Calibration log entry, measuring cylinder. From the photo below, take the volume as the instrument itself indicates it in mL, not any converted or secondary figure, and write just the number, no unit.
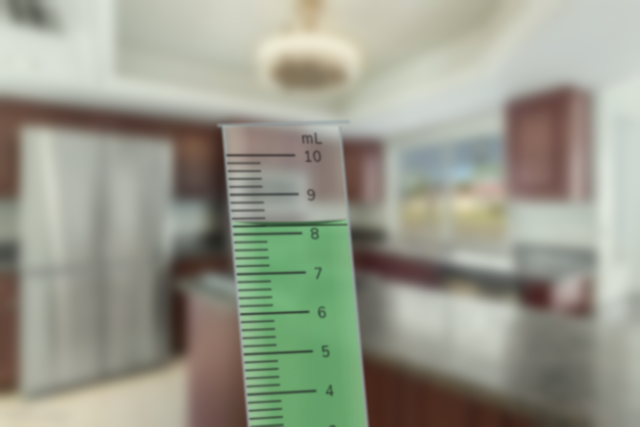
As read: 8.2
